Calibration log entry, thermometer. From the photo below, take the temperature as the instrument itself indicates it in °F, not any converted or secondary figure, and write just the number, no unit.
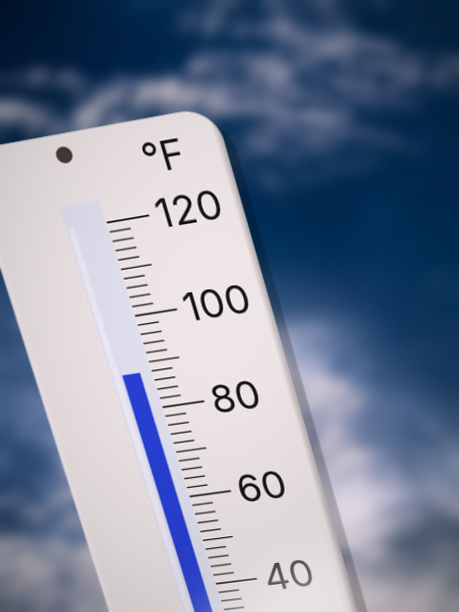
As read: 88
